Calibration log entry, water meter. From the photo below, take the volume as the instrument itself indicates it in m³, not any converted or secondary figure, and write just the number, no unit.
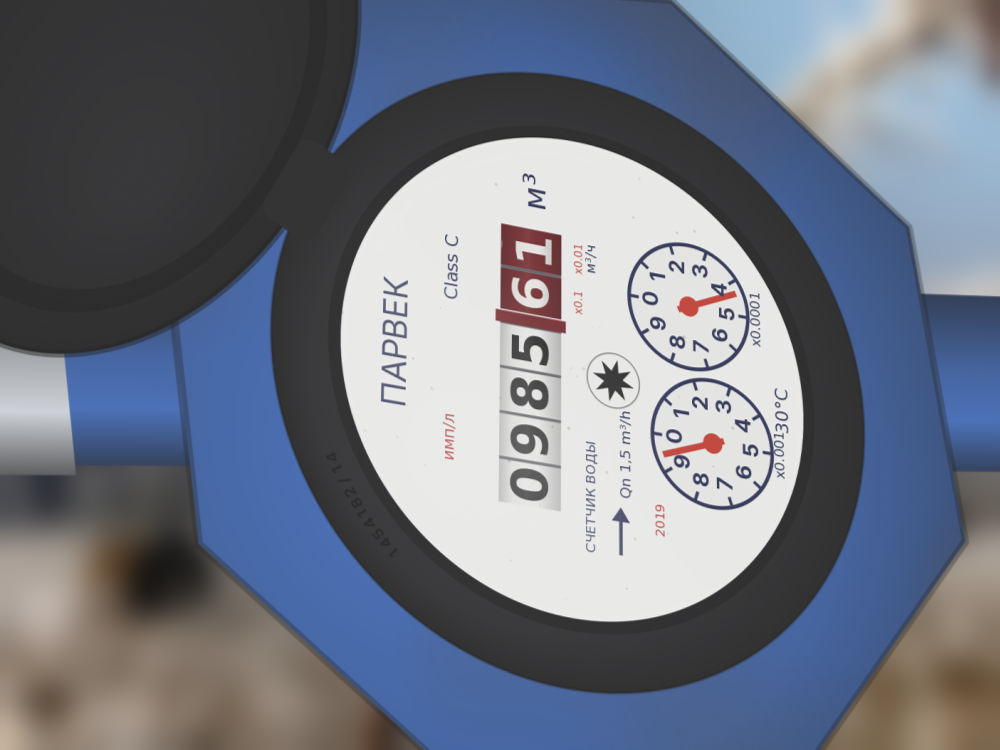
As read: 985.6094
